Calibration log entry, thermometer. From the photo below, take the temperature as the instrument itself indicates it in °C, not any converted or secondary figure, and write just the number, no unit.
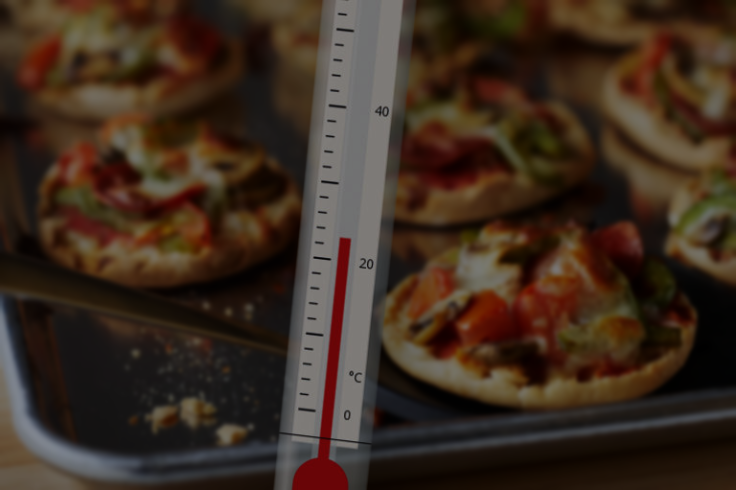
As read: 23
